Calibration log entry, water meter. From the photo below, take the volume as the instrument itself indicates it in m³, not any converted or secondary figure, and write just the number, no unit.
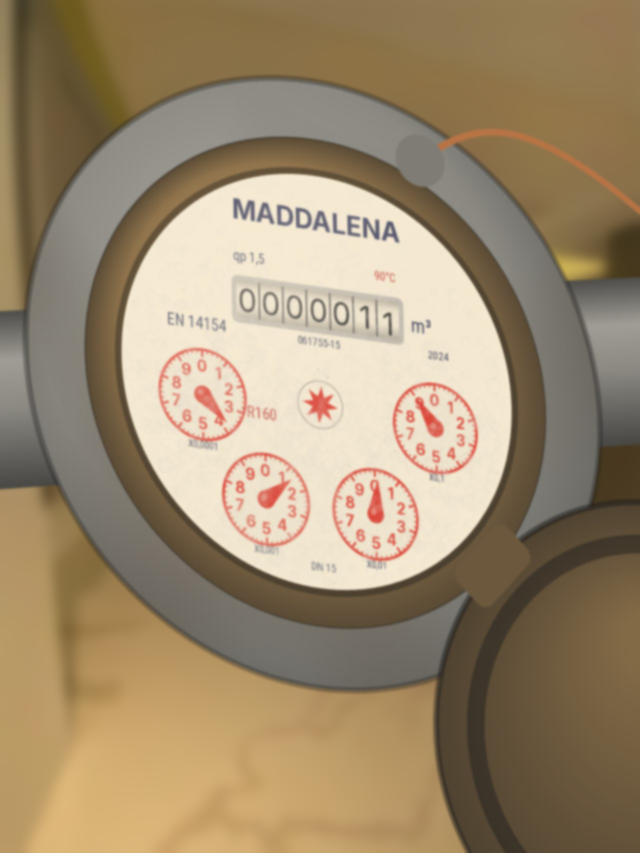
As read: 10.9013
